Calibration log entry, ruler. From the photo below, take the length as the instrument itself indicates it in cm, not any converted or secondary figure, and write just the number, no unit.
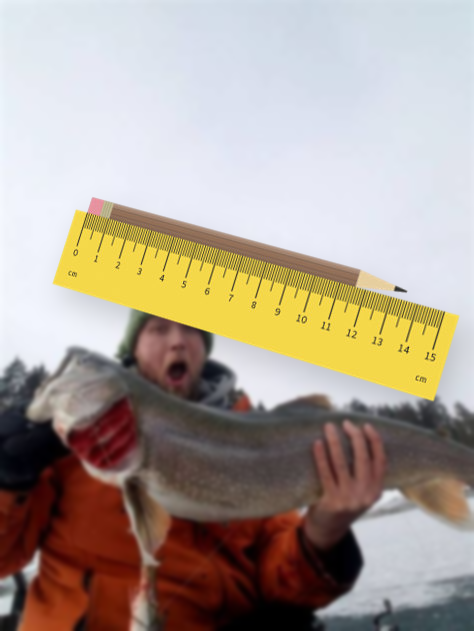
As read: 13.5
